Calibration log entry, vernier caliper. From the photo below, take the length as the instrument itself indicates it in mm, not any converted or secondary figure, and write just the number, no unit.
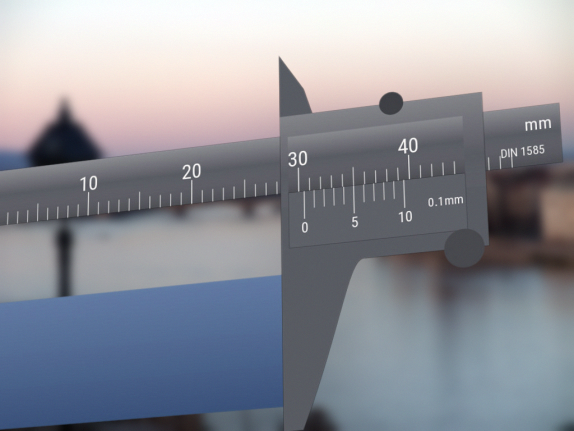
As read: 30.5
